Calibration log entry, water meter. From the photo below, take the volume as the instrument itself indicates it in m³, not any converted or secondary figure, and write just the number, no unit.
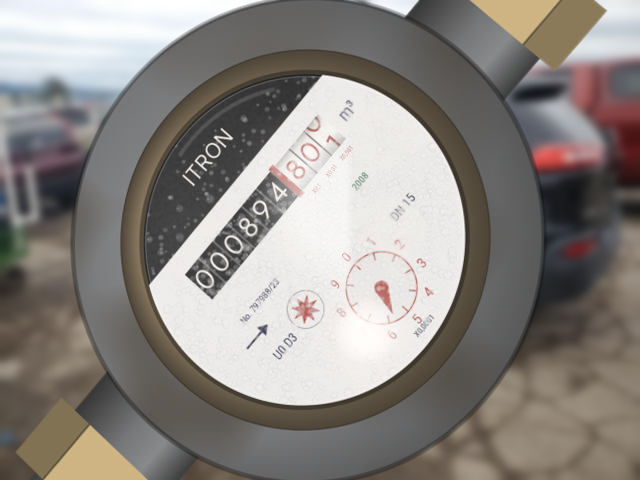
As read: 894.8005
